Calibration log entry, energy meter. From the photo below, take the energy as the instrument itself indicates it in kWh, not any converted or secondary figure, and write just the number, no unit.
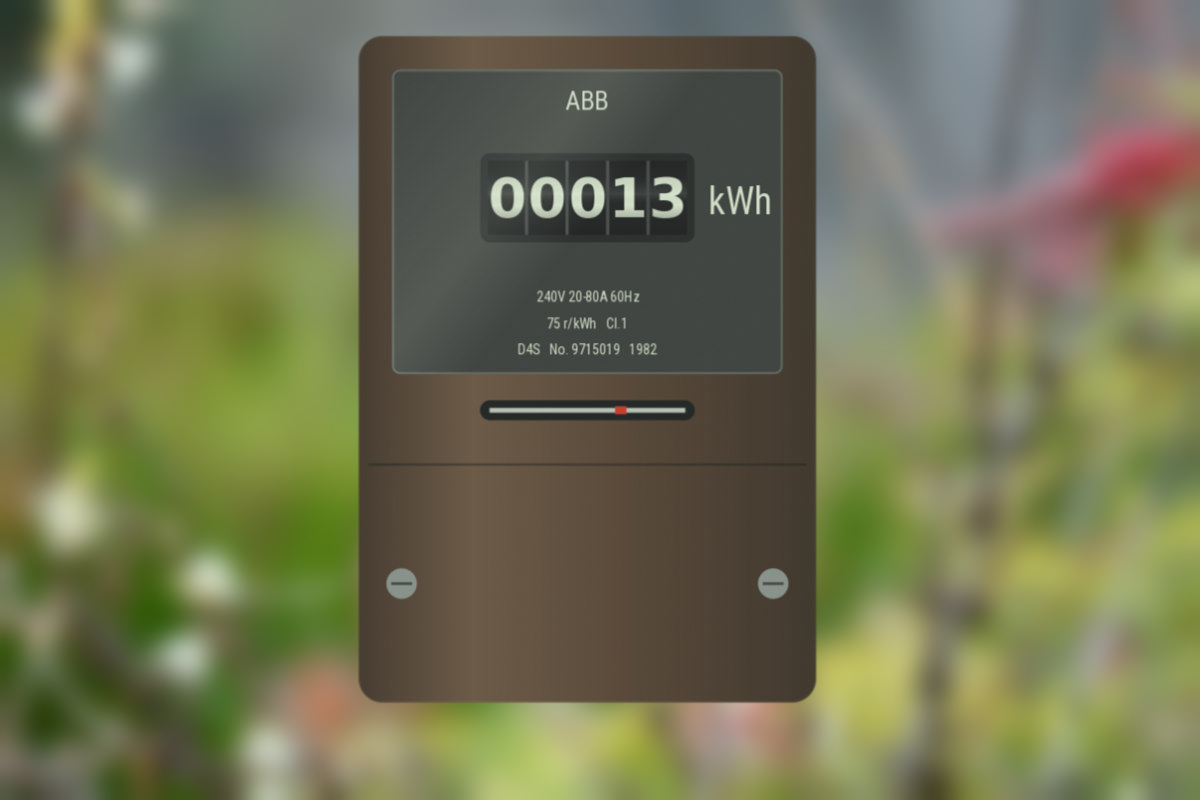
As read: 13
